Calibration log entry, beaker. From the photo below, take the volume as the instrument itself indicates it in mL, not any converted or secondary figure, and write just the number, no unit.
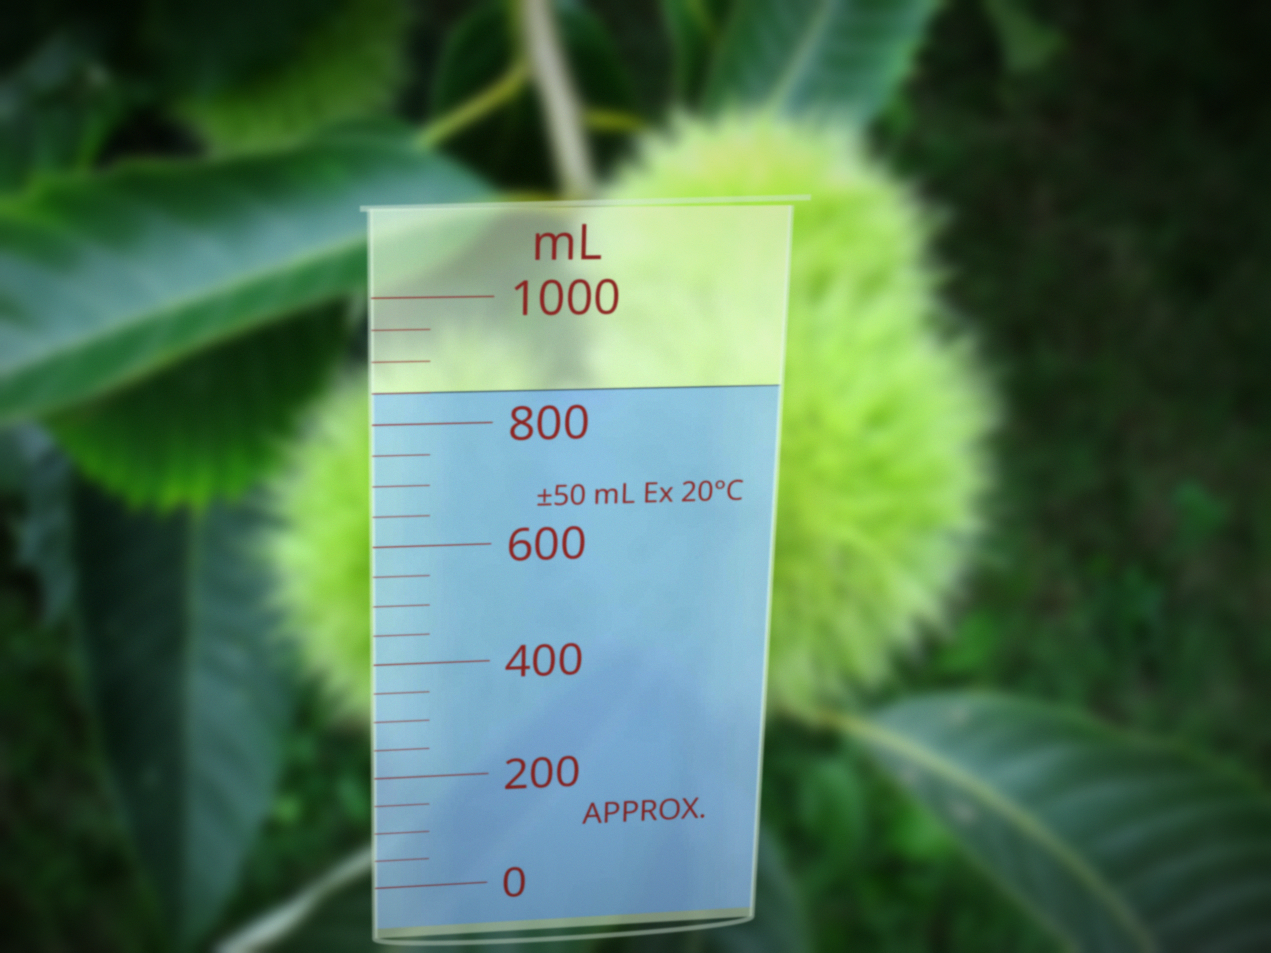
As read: 850
